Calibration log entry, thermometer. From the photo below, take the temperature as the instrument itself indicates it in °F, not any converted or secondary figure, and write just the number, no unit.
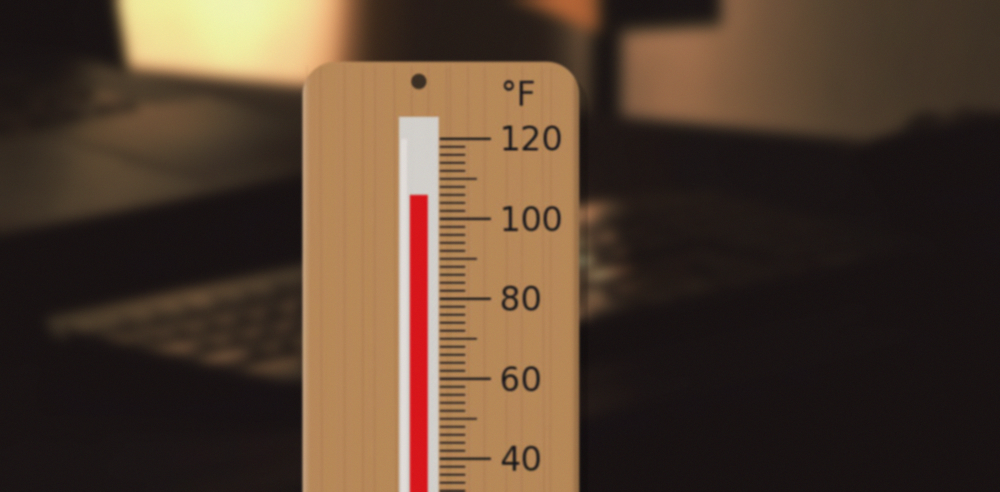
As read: 106
